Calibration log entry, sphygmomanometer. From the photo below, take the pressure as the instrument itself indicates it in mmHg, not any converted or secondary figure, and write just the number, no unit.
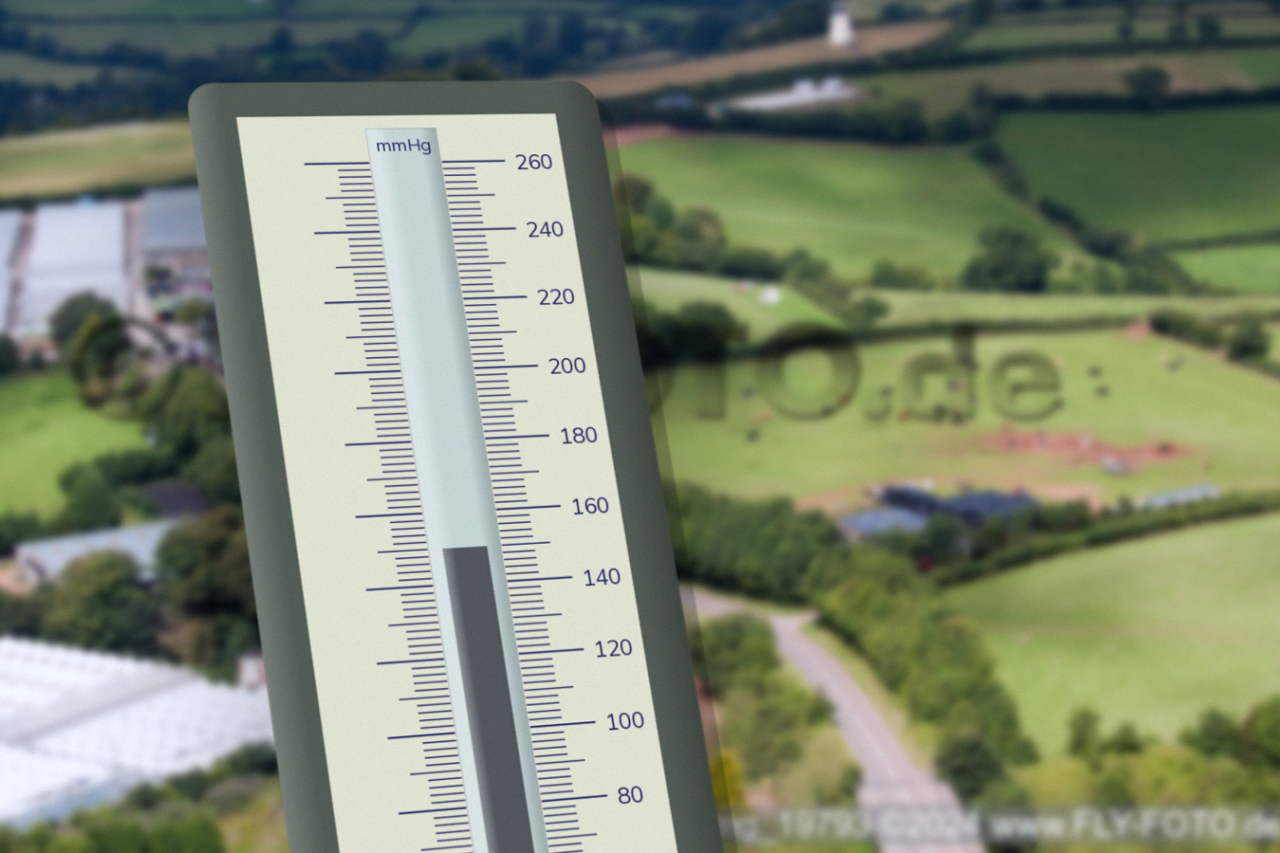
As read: 150
